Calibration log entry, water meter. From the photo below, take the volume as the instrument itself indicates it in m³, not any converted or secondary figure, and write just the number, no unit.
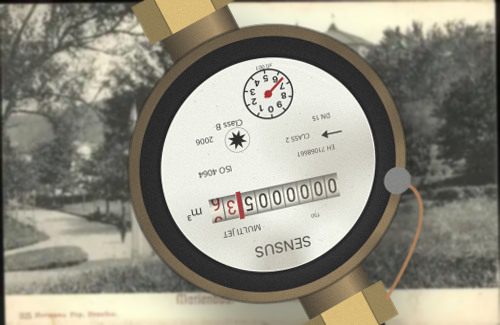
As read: 5.356
